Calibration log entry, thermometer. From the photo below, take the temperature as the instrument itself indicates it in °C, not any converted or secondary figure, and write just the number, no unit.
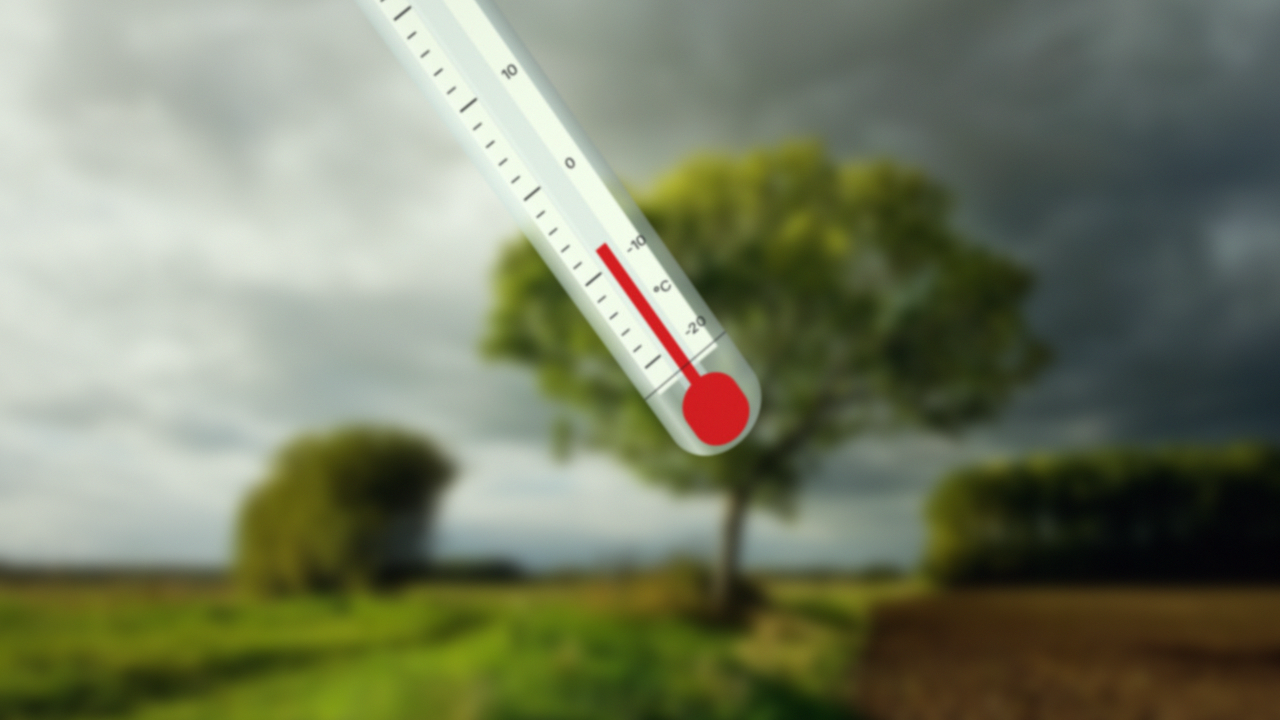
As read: -8
